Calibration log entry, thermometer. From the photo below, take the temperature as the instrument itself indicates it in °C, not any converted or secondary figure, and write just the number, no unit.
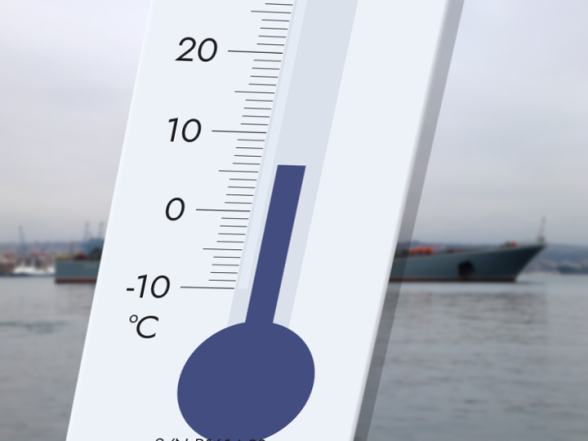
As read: 6
